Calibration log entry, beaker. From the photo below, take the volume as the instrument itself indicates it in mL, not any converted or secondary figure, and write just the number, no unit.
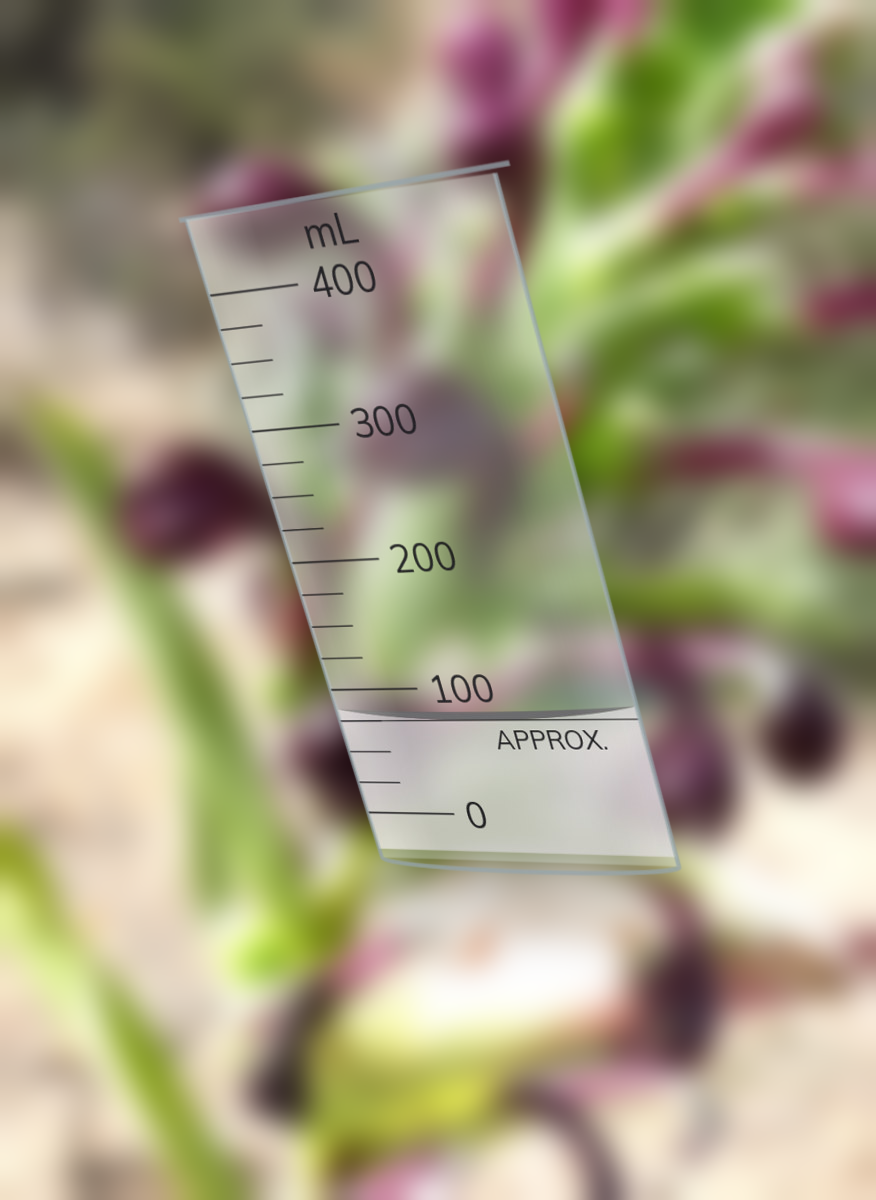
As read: 75
